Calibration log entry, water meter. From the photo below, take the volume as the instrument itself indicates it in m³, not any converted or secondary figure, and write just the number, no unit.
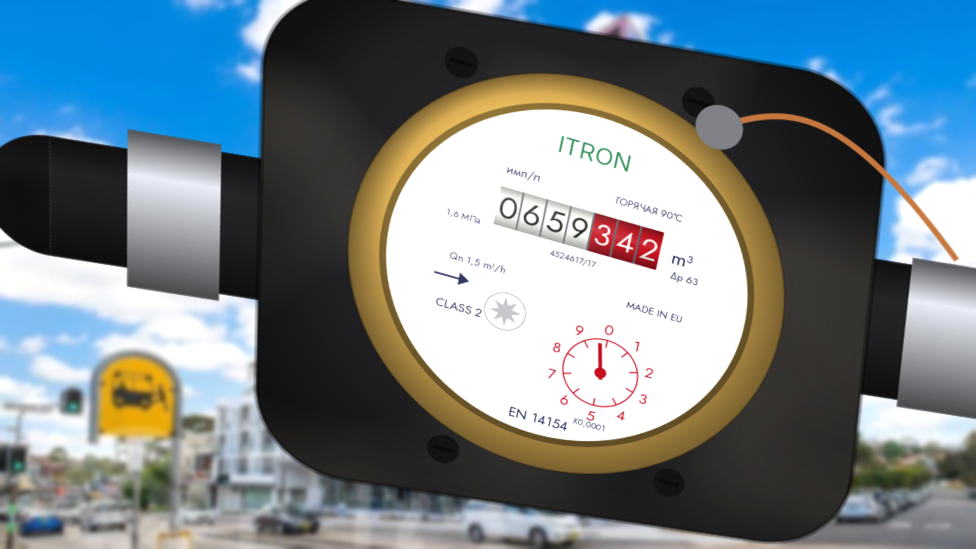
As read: 659.3419
